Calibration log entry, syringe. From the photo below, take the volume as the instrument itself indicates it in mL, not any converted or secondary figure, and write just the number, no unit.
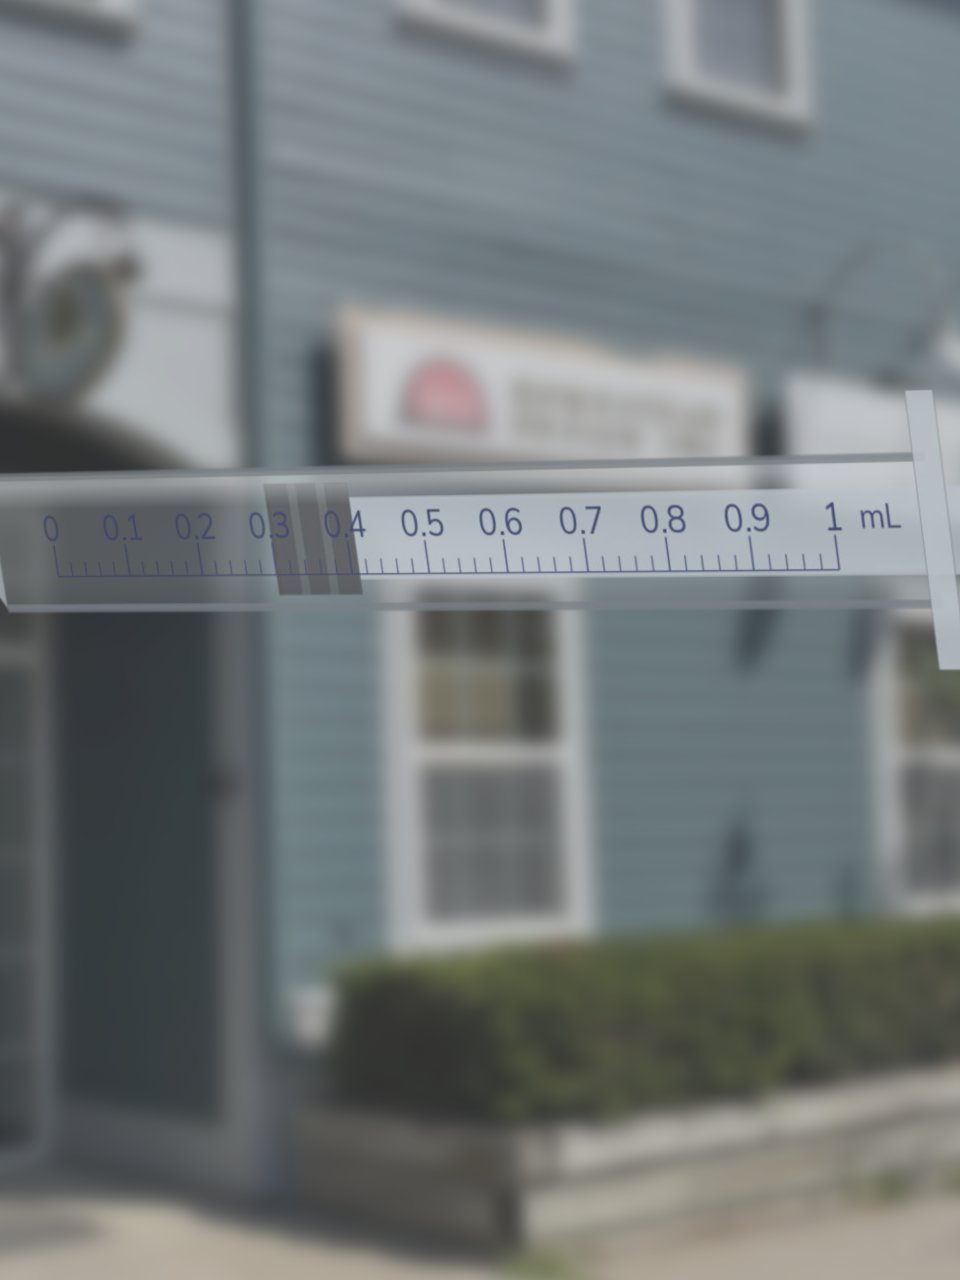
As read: 0.3
